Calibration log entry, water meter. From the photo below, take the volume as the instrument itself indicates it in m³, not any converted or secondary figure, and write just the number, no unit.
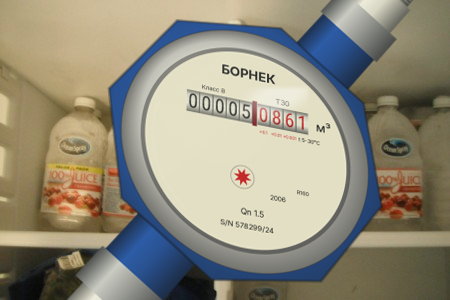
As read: 5.0861
